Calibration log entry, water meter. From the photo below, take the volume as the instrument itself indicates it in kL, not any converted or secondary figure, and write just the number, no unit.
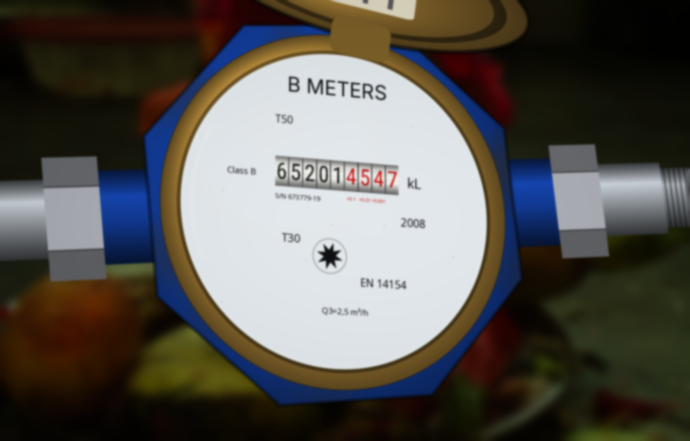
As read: 65201.4547
